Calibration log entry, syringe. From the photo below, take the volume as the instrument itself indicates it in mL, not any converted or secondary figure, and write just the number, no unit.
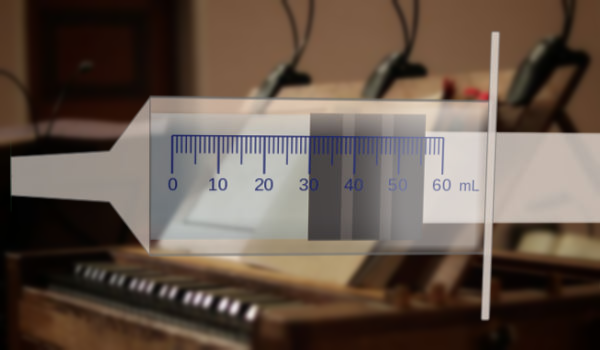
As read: 30
